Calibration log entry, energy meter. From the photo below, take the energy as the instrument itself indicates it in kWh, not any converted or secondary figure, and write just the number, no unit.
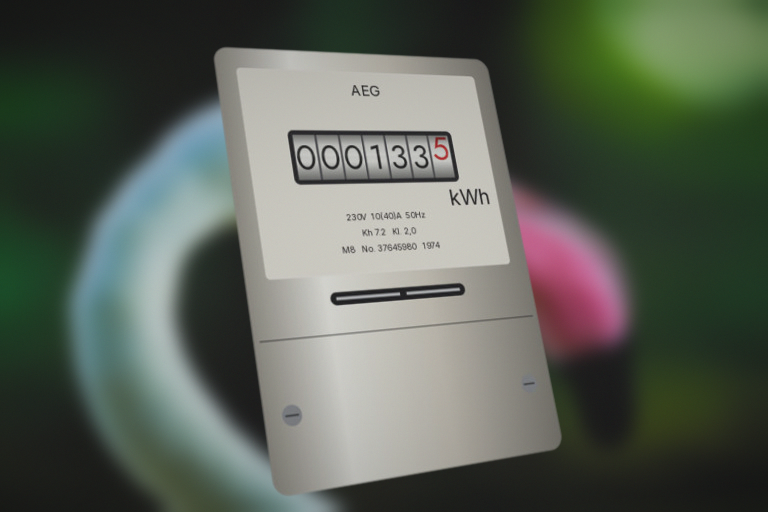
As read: 133.5
